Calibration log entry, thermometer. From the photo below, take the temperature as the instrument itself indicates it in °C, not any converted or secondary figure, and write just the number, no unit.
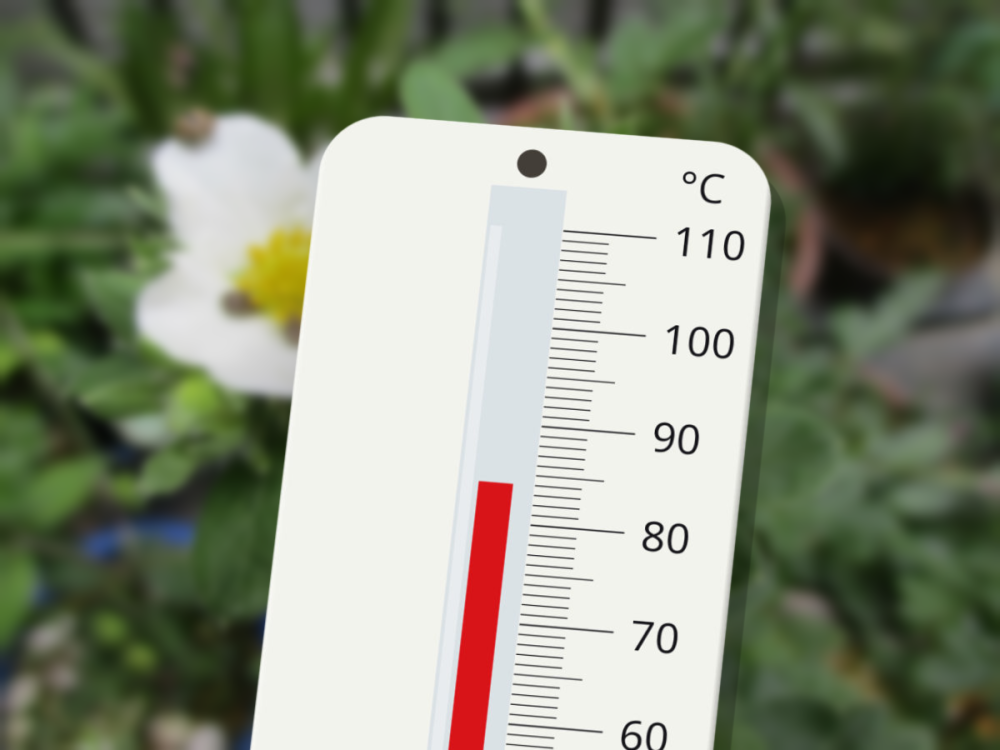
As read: 84
